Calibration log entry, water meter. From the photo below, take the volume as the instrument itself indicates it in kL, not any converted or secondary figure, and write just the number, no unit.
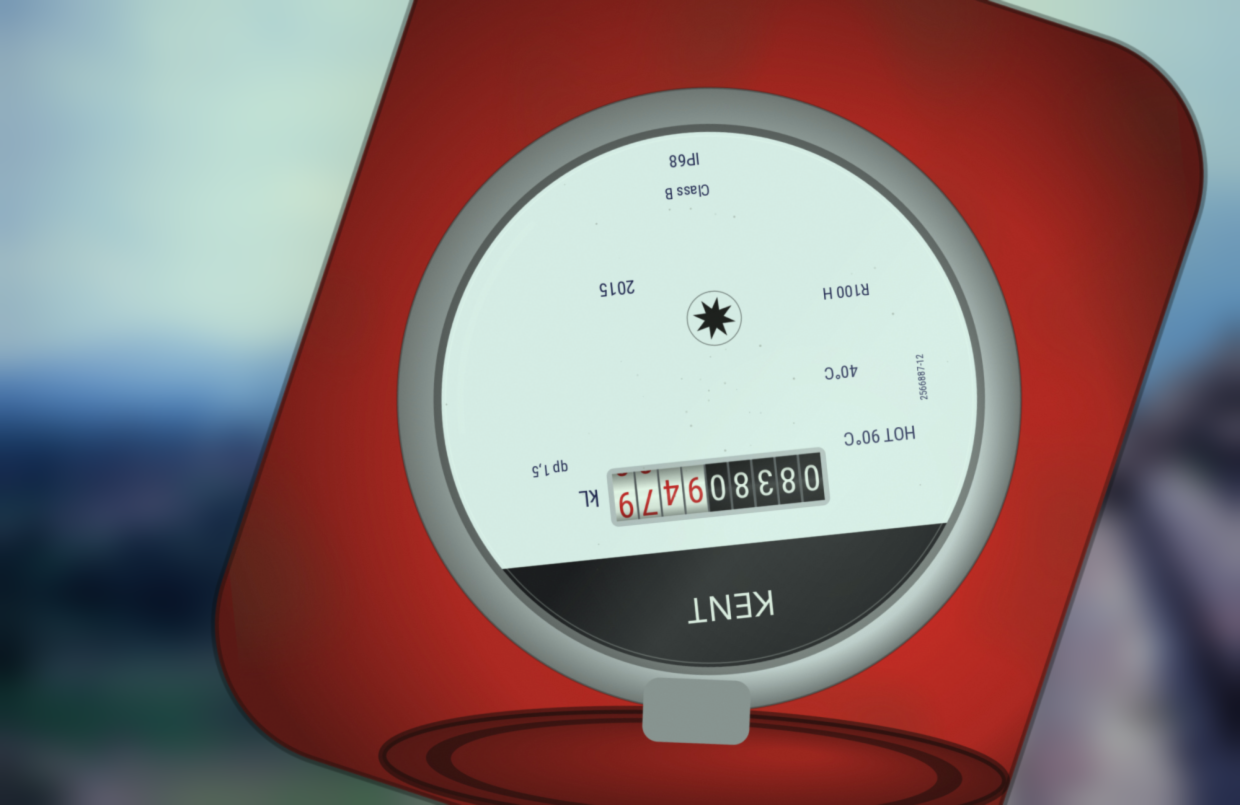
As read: 8380.9479
